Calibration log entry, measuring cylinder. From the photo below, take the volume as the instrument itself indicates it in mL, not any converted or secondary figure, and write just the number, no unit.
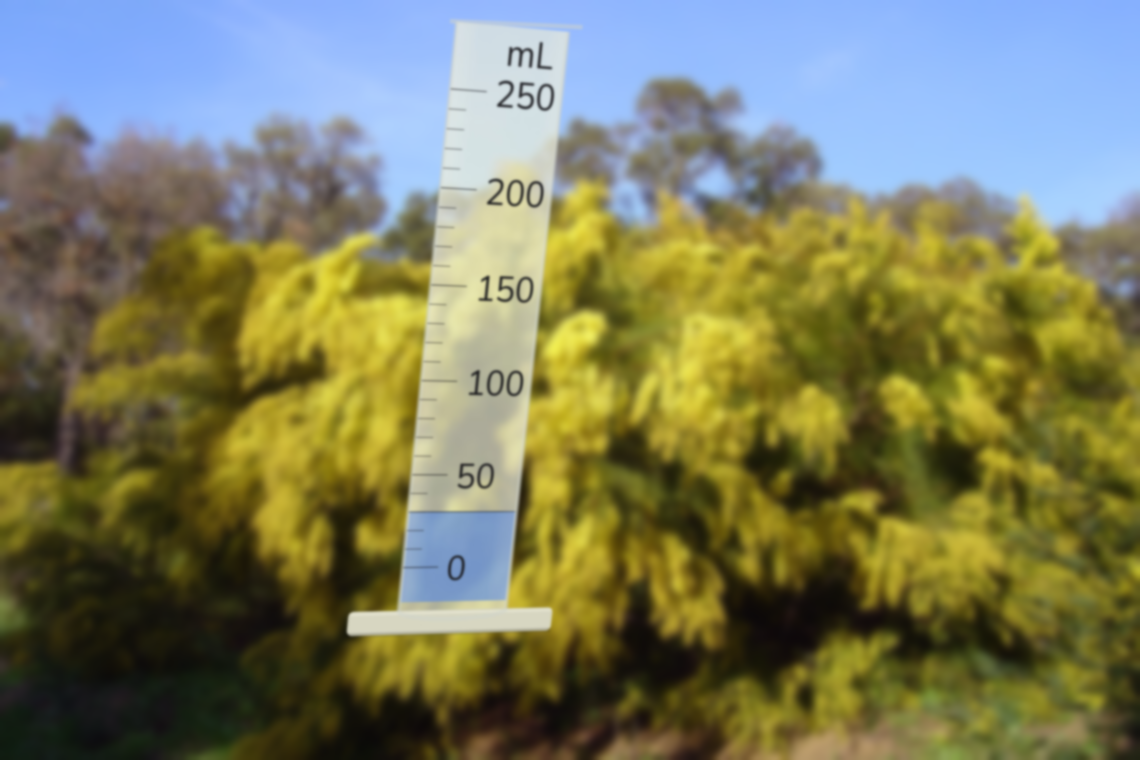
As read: 30
